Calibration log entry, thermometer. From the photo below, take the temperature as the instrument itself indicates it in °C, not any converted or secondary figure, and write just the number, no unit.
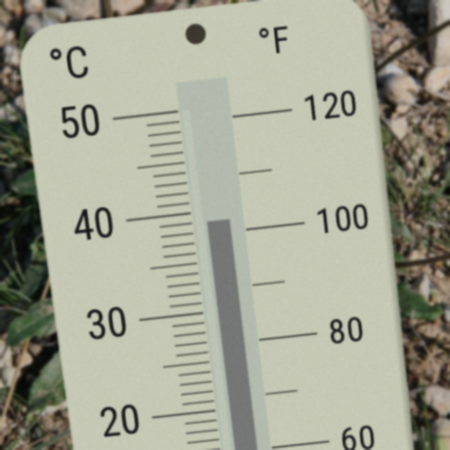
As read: 39
